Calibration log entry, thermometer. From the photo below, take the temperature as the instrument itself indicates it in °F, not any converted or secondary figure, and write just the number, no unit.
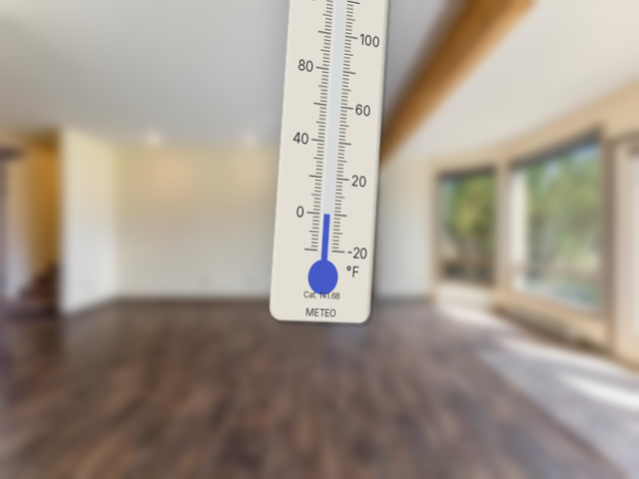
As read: 0
